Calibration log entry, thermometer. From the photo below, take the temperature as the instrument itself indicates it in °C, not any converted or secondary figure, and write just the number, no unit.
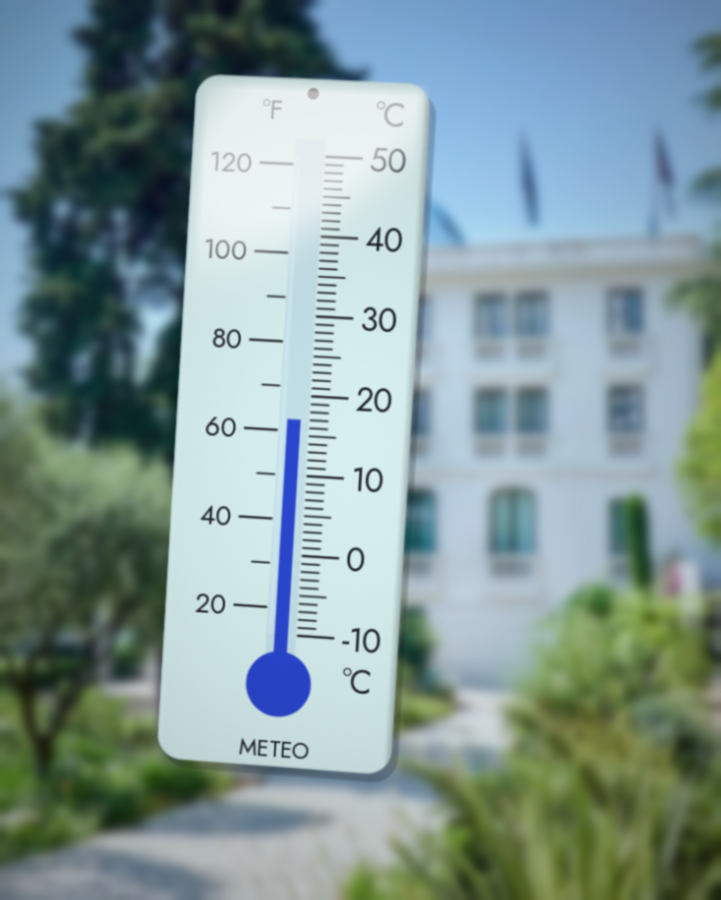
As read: 17
